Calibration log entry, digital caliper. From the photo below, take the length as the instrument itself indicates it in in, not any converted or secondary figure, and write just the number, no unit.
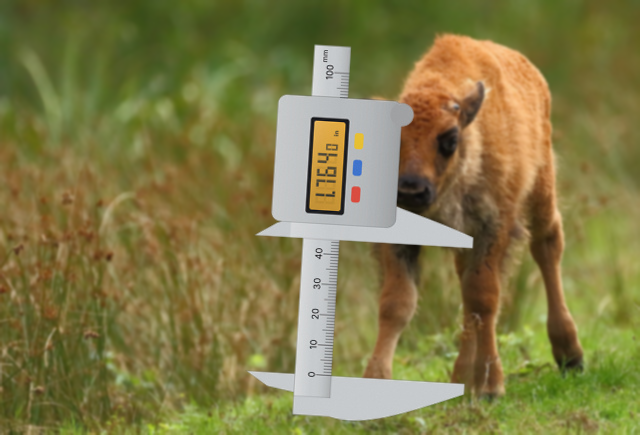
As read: 1.7640
